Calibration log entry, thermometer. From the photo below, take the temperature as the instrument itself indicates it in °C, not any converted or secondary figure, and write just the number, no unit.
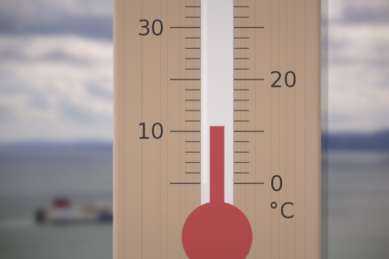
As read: 11
